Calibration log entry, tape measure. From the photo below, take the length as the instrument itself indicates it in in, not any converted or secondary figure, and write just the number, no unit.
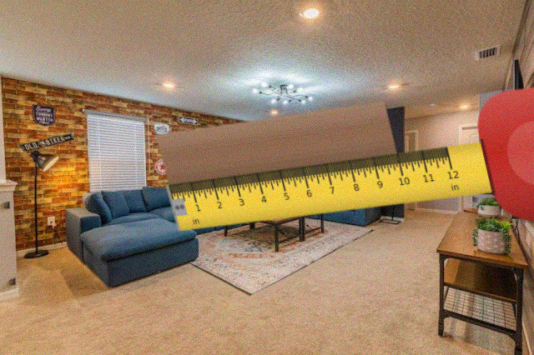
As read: 10
